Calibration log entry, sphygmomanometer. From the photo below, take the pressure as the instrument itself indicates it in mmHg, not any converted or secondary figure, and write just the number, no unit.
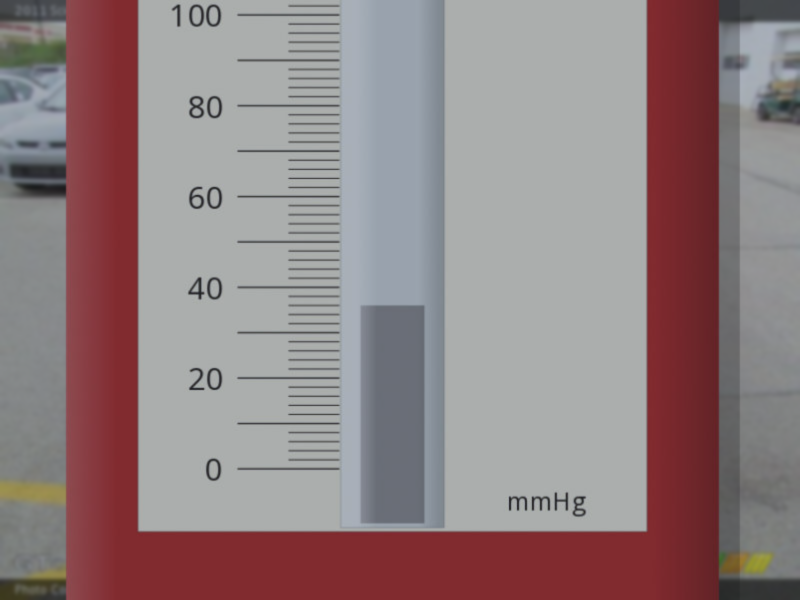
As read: 36
